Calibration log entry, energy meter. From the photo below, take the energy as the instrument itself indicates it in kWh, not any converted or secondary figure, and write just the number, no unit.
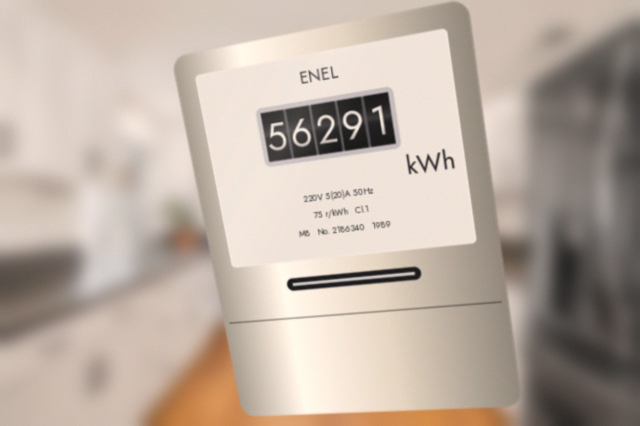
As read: 56291
